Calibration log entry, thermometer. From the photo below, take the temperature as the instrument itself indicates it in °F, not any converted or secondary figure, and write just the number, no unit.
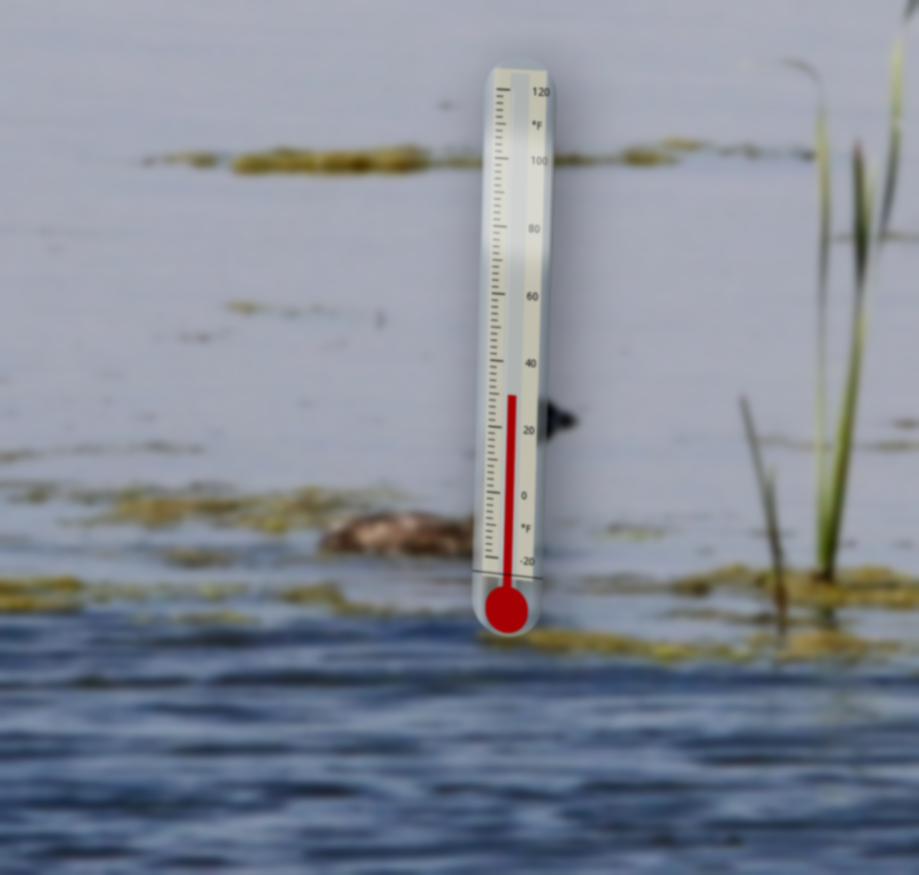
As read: 30
